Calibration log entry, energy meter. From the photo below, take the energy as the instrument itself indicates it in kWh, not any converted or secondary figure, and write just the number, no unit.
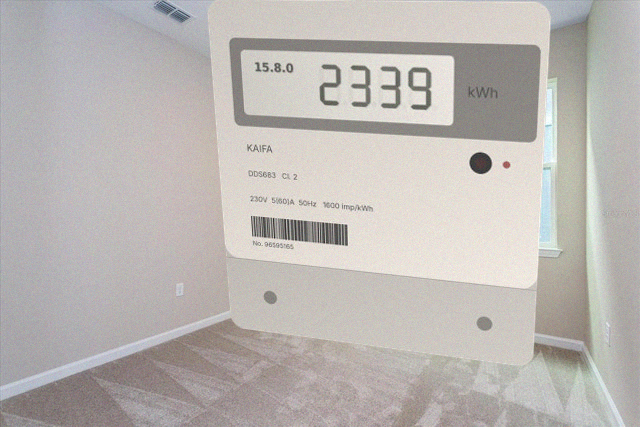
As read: 2339
